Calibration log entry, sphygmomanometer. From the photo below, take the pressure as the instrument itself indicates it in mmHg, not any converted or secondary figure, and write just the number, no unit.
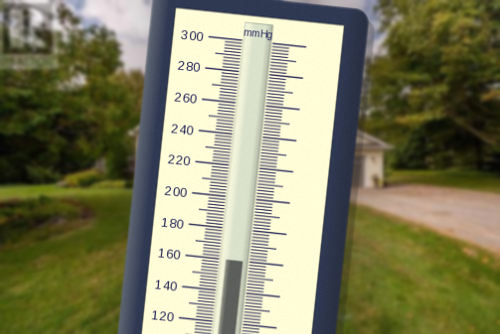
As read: 160
